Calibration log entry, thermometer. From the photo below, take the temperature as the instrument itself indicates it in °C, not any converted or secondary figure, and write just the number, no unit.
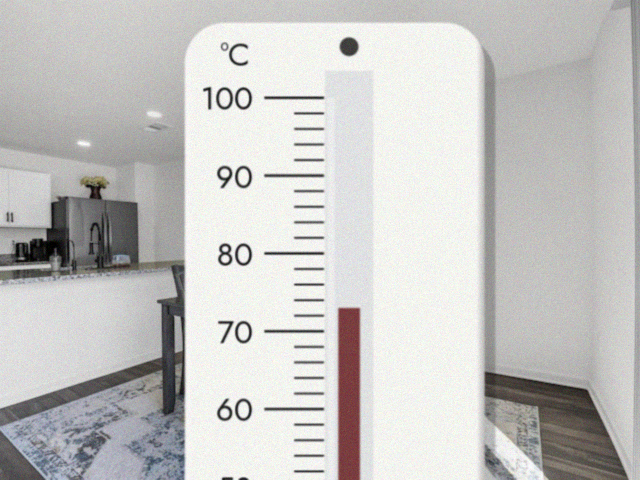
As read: 73
